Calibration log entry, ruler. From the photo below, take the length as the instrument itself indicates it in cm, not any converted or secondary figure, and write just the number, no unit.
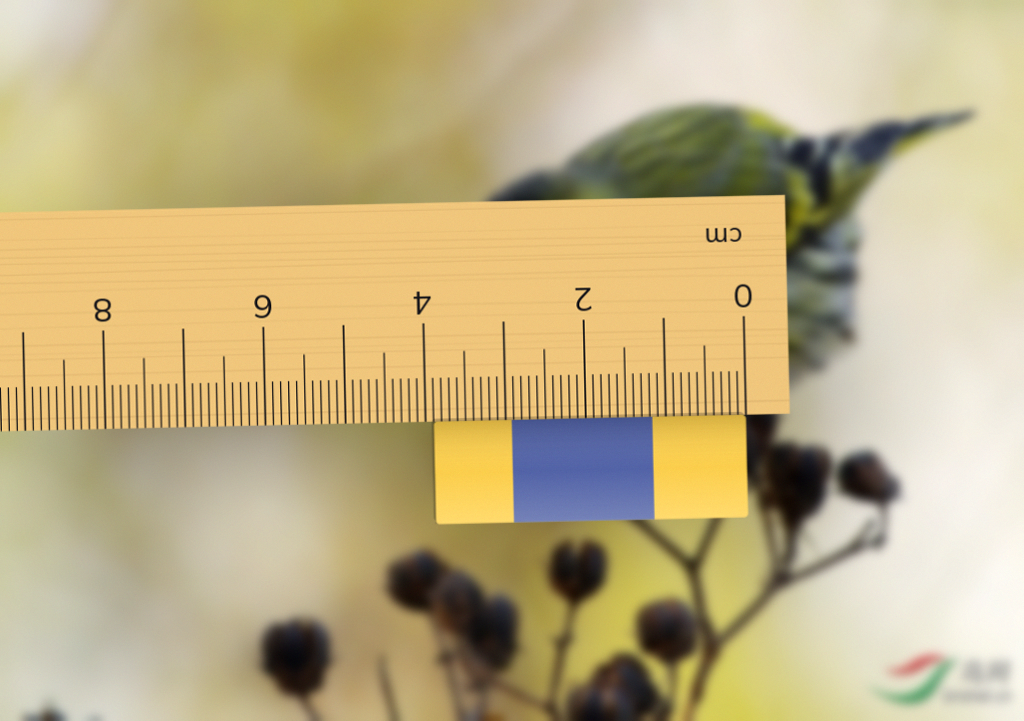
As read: 3.9
